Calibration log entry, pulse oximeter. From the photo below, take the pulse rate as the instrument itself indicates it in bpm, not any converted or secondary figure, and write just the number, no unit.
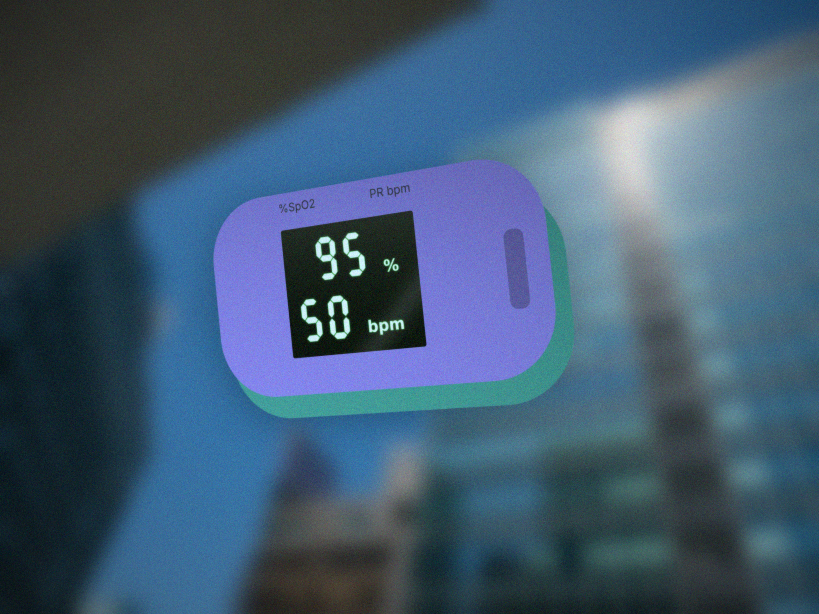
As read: 50
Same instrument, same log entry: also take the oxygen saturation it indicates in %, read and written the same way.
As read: 95
